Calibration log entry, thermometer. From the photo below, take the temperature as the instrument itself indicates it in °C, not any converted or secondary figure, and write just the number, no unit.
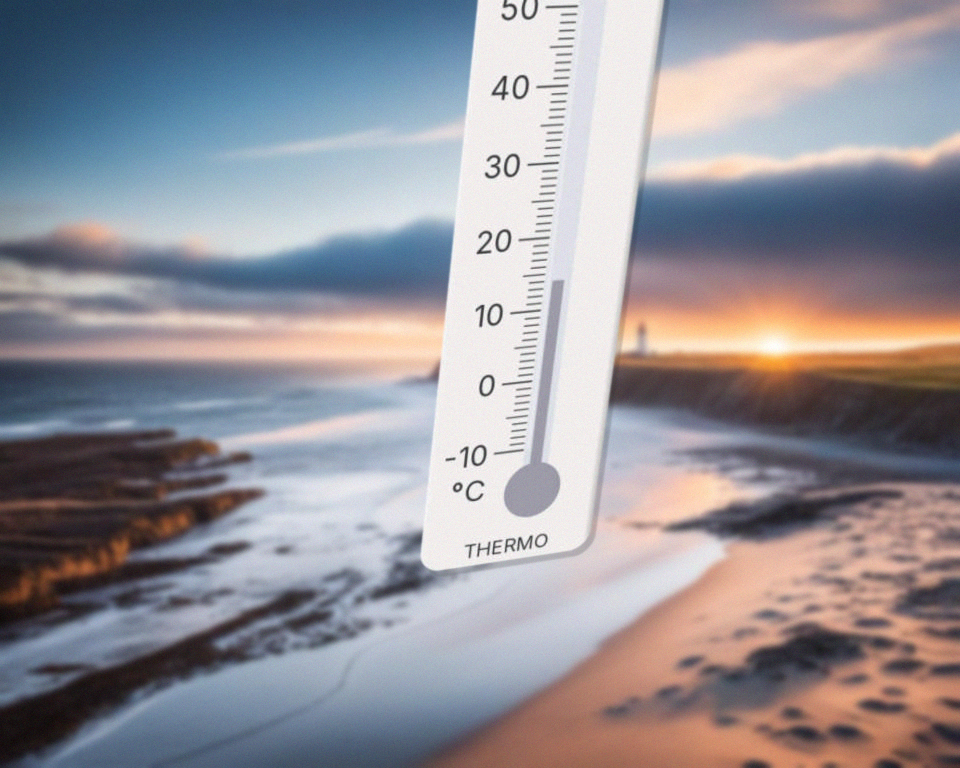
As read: 14
